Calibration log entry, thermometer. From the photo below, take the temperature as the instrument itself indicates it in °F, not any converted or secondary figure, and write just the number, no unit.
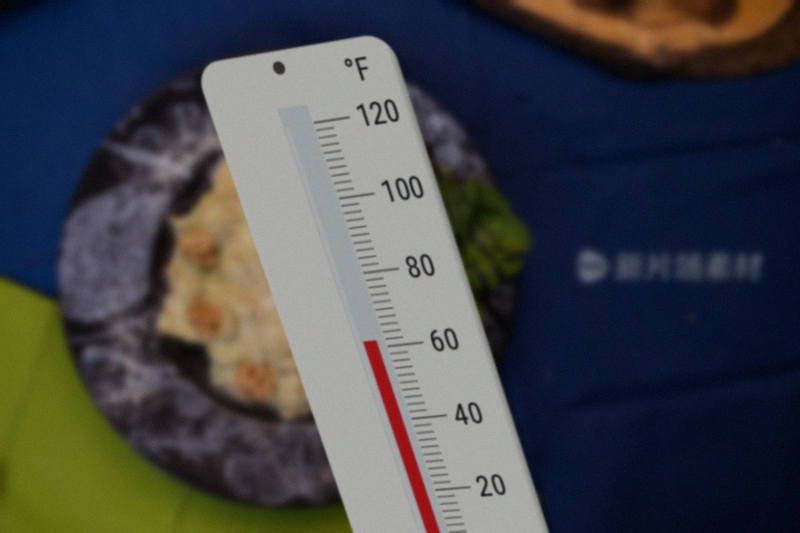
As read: 62
